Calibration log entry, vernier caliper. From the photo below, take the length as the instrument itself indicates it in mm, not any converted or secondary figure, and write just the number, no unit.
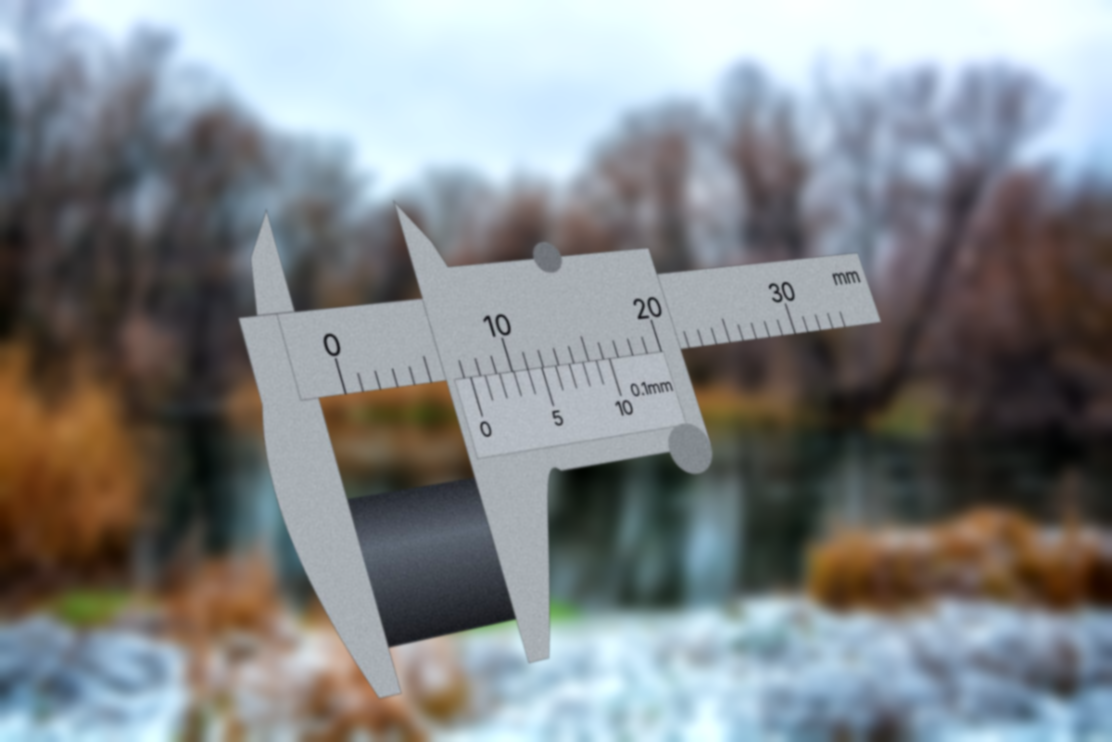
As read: 7.4
